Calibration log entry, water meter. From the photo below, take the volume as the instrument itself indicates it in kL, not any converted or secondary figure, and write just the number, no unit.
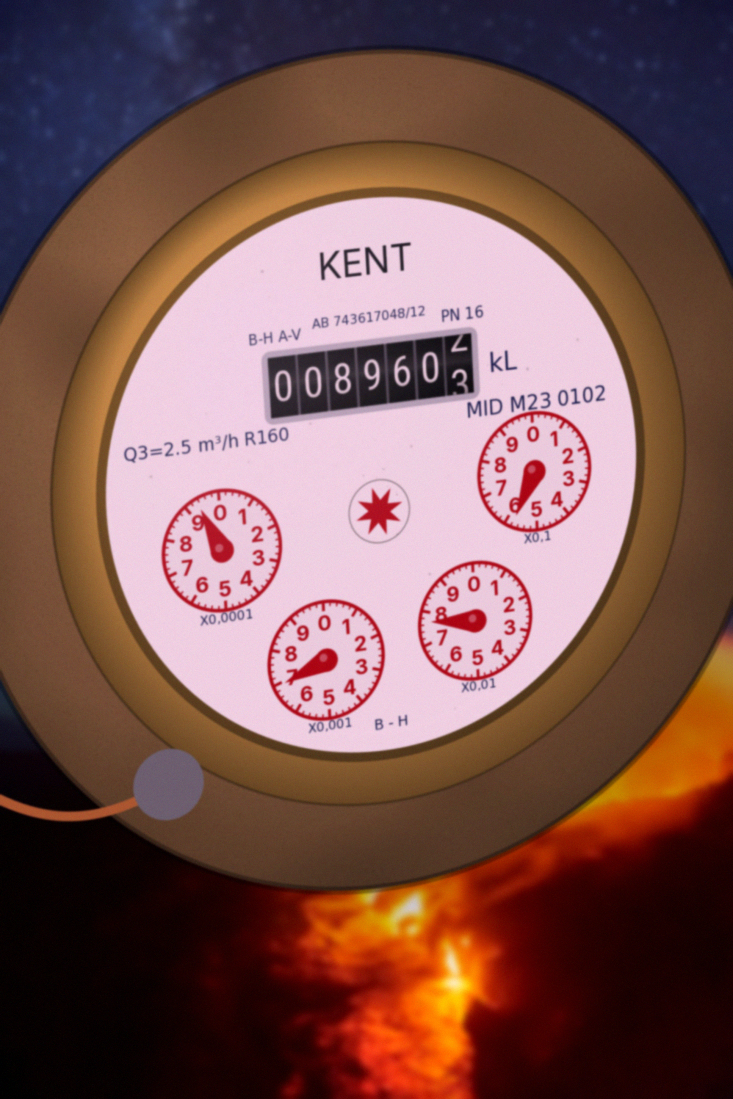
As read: 89602.5769
